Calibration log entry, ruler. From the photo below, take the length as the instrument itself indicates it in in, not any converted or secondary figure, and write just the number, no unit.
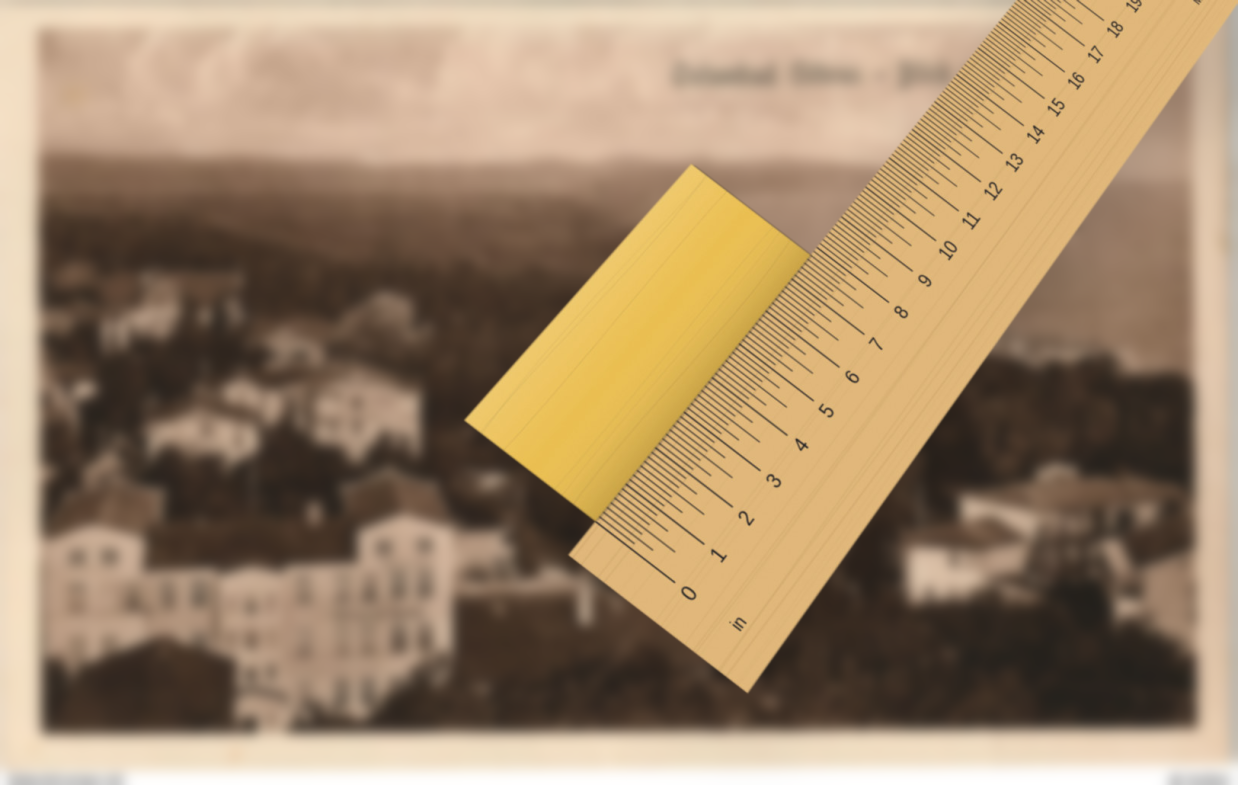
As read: 7.75
